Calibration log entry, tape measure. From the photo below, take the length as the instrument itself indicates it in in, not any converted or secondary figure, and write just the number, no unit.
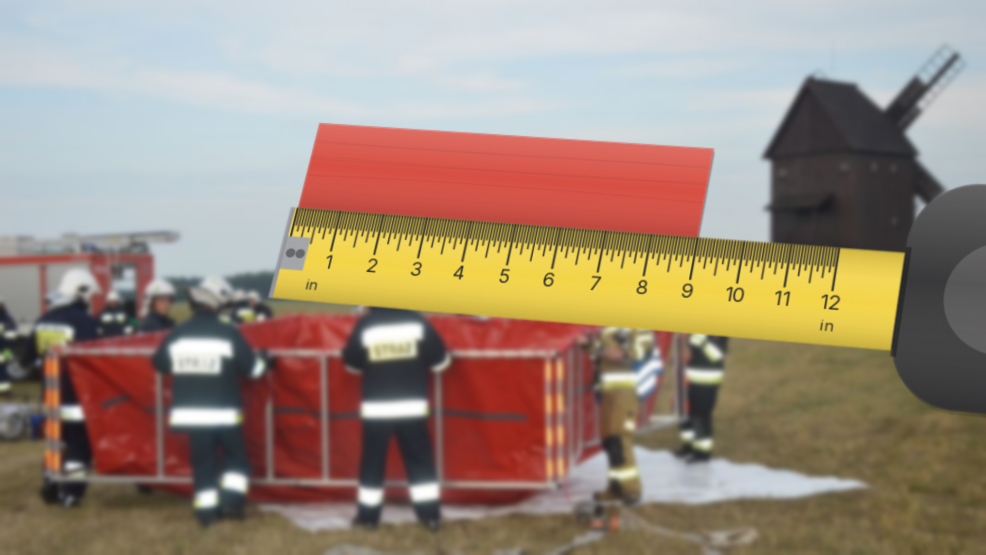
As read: 9
